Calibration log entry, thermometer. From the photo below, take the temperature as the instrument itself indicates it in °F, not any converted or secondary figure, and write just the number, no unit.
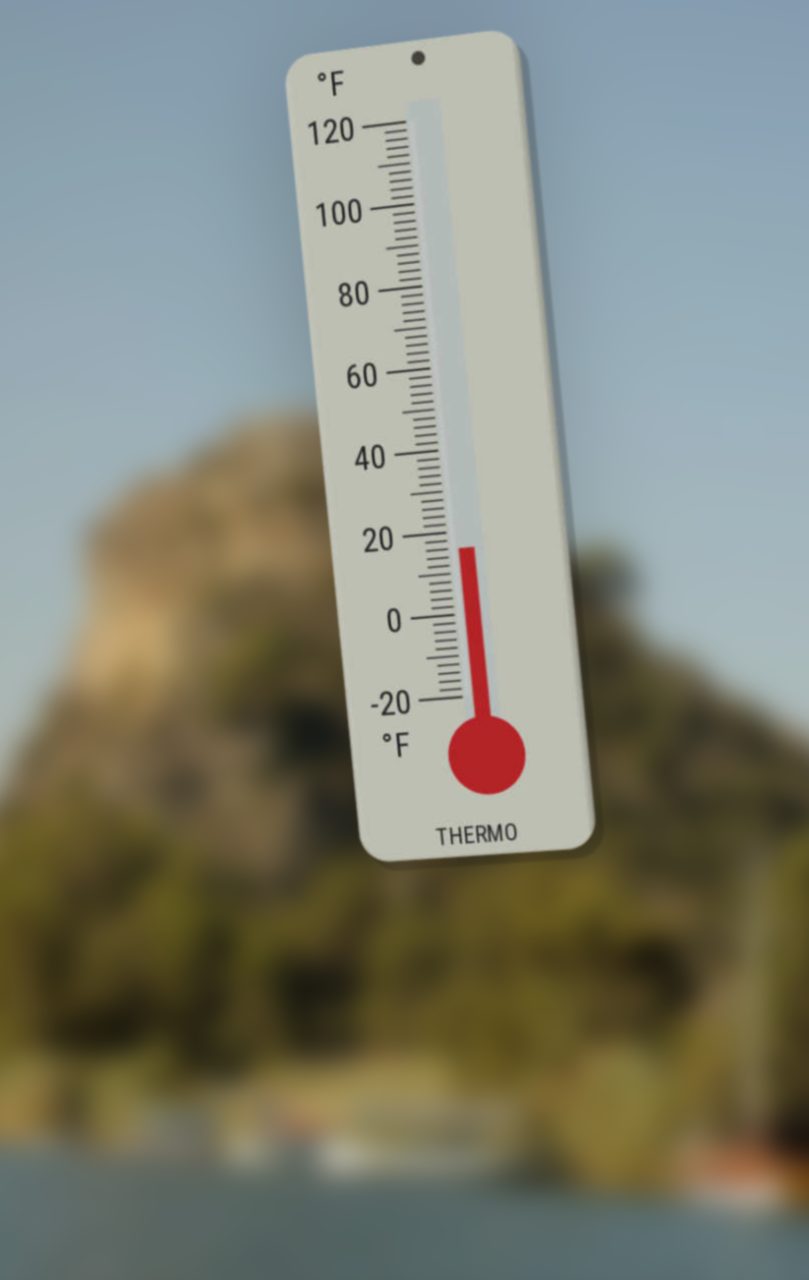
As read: 16
